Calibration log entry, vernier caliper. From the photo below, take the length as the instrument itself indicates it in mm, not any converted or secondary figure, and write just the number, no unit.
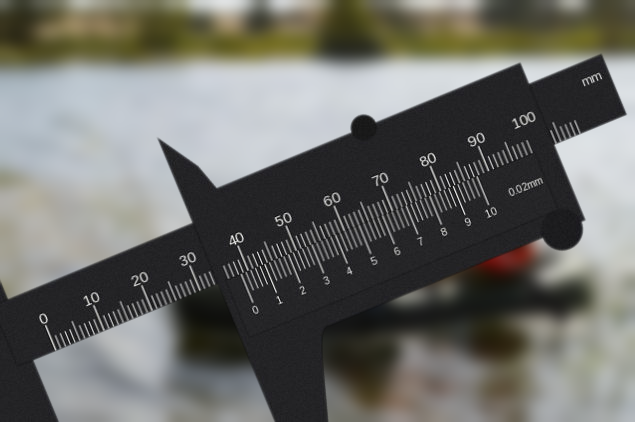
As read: 38.5
